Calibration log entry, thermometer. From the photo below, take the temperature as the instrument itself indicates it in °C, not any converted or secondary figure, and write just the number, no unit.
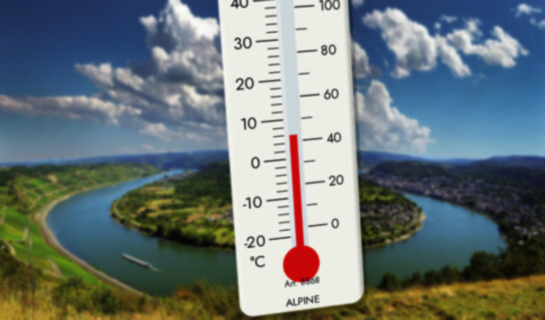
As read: 6
